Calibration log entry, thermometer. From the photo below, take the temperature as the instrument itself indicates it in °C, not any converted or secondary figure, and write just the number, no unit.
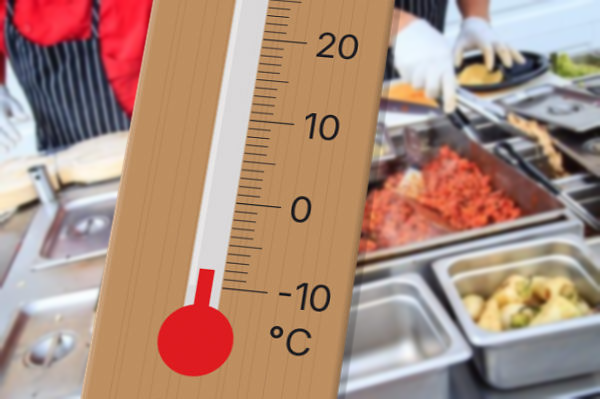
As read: -8
